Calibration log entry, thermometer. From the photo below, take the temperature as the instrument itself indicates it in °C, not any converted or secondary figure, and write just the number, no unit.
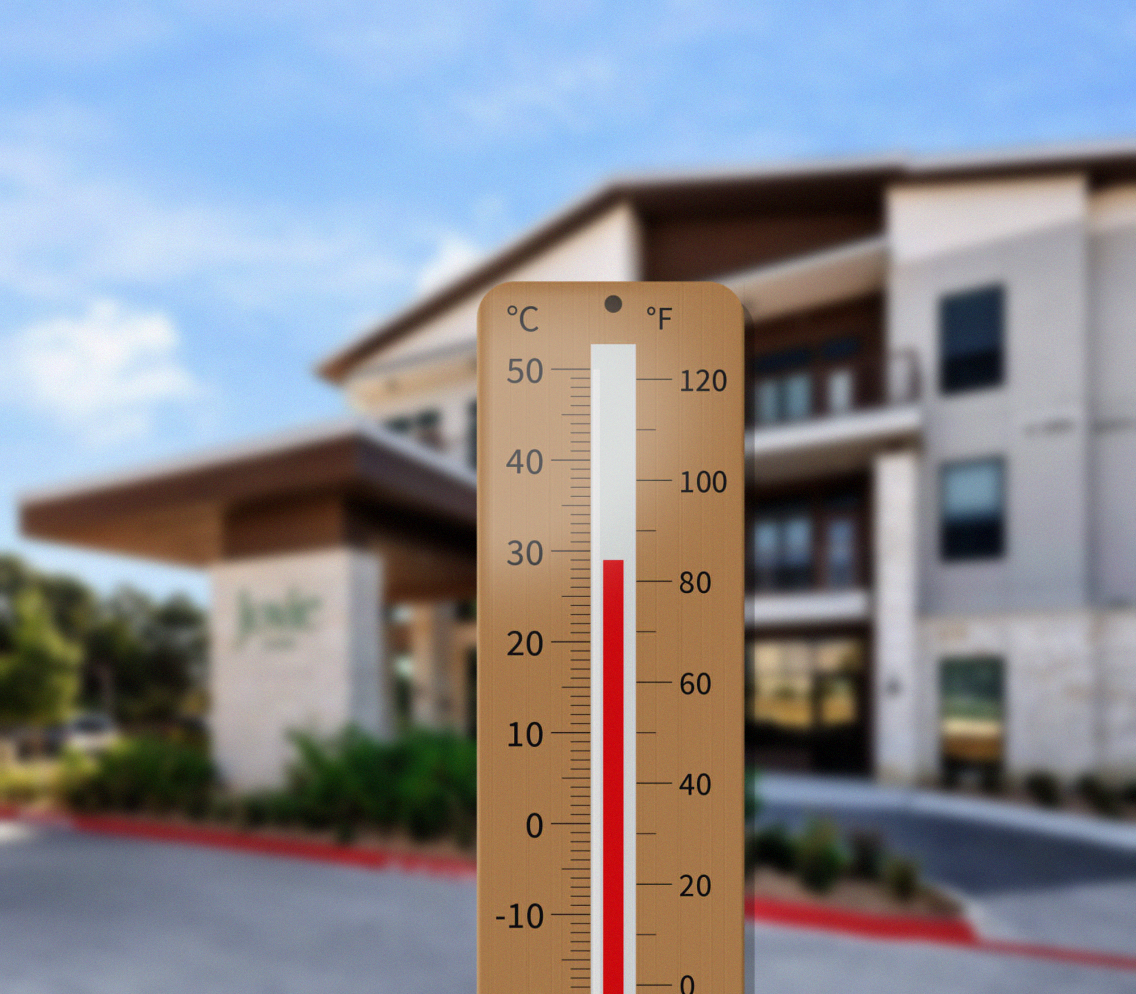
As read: 29
